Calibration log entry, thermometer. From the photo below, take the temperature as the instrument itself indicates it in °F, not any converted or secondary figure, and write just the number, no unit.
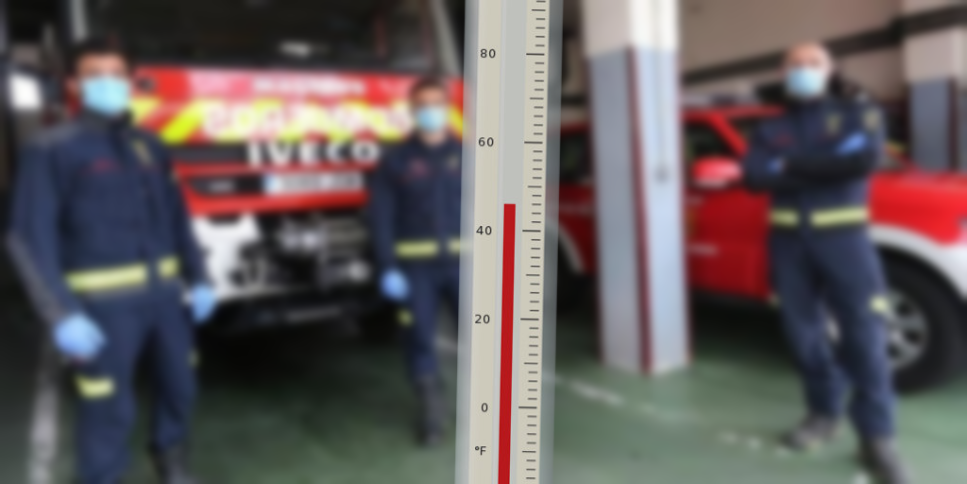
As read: 46
